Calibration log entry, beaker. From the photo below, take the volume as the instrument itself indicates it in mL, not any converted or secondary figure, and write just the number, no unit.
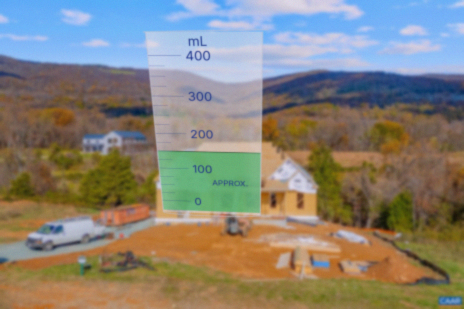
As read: 150
